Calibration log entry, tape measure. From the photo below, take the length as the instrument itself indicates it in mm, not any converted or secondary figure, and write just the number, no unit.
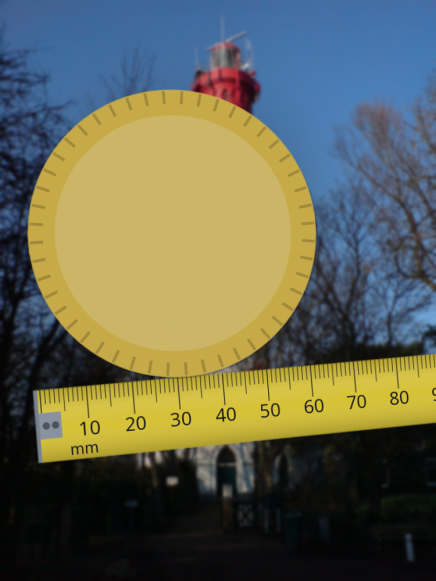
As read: 64
